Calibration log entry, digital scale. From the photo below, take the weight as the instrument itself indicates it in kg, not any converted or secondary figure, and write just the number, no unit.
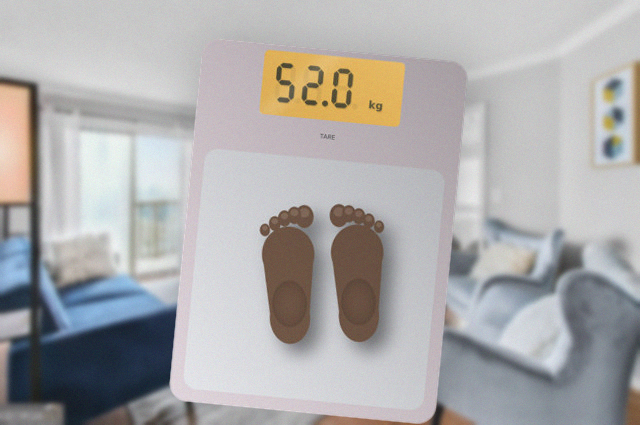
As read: 52.0
